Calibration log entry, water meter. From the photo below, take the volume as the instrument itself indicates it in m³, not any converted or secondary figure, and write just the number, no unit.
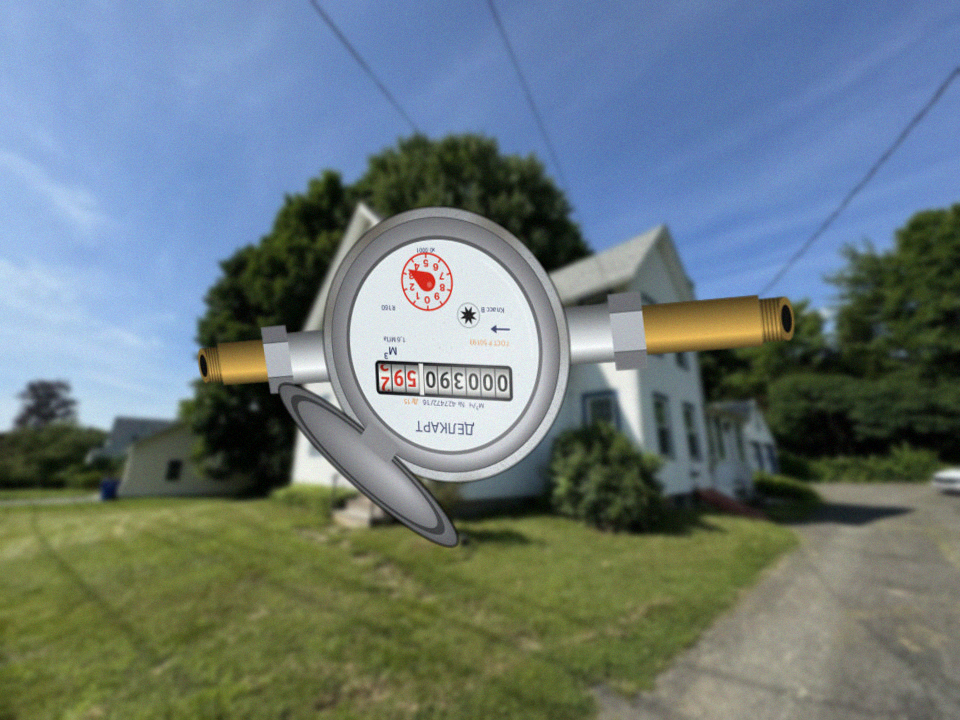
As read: 390.5923
